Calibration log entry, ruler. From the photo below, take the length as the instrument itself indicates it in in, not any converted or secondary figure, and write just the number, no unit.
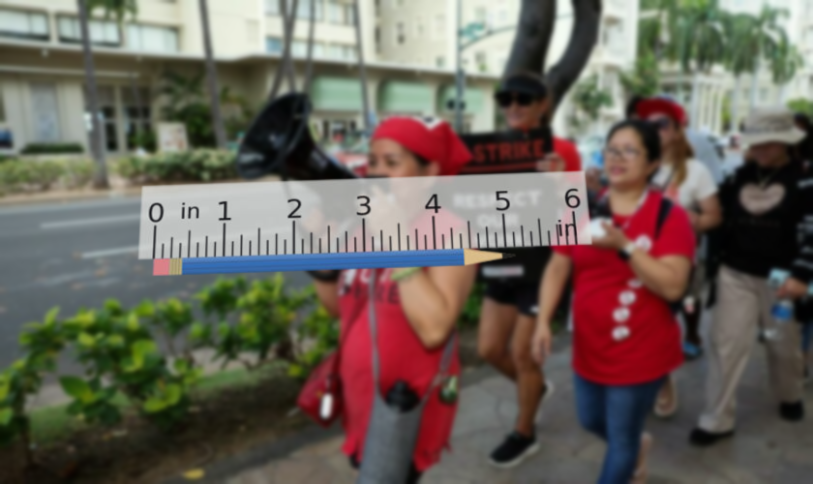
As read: 5.125
